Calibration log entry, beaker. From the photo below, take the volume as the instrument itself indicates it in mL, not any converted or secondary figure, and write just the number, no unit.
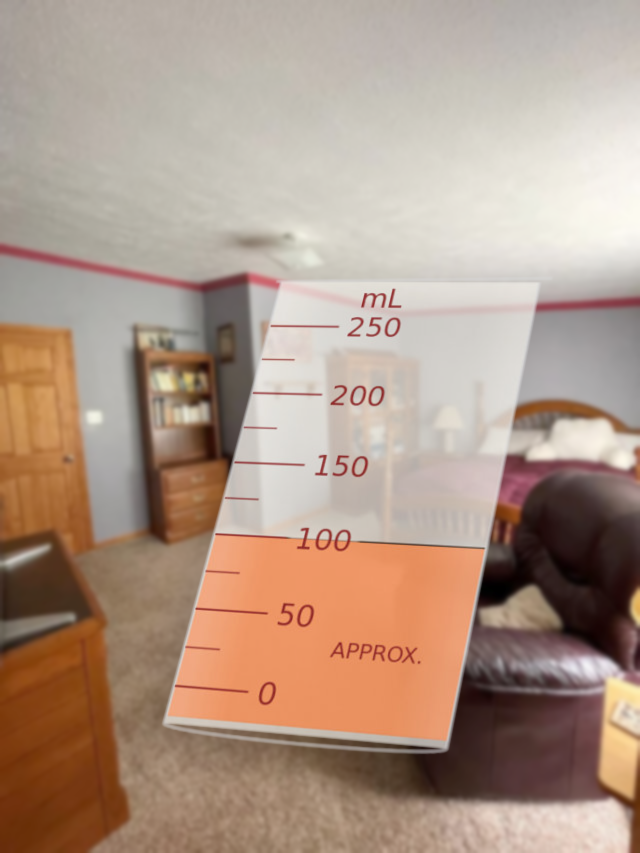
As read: 100
